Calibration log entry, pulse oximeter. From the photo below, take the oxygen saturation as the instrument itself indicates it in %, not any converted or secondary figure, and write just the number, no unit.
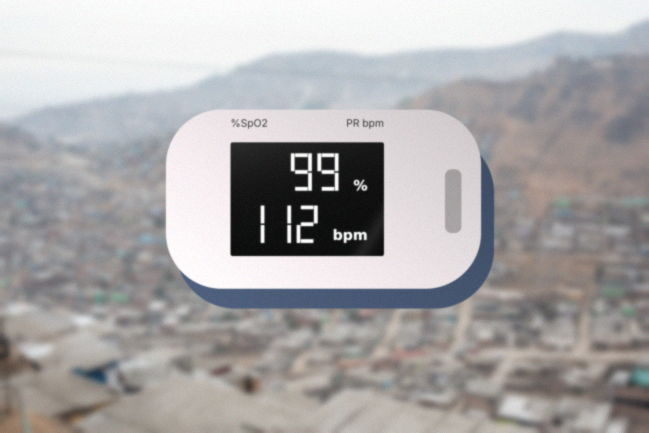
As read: 99
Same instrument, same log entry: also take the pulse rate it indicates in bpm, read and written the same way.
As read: 112
